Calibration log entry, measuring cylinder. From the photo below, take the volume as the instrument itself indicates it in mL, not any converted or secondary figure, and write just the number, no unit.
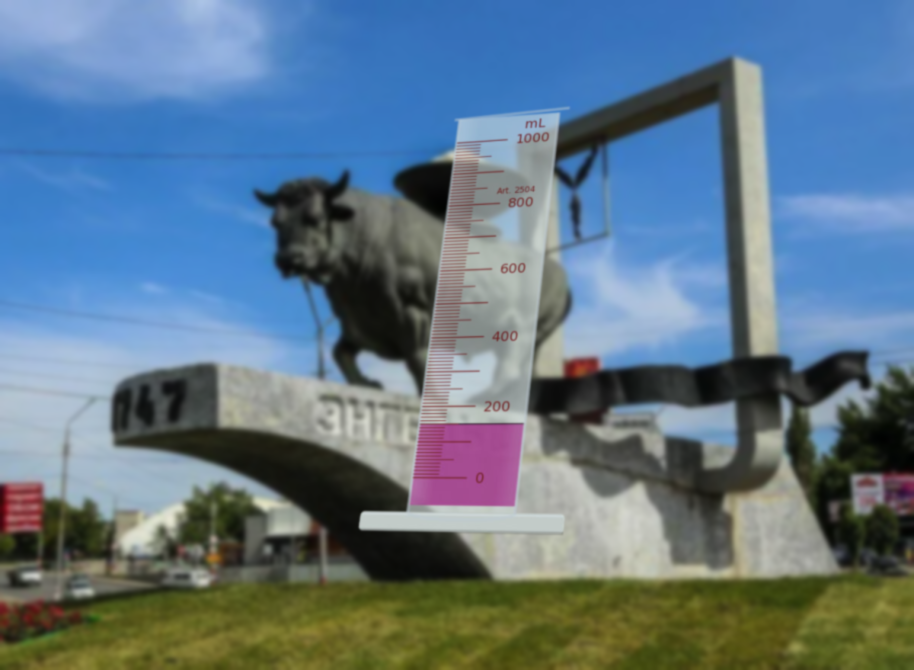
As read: 150
